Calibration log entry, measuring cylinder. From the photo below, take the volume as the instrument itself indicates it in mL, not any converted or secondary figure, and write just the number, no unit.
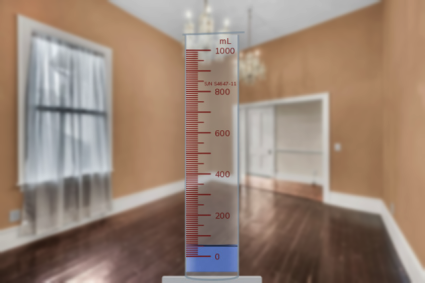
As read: 50
